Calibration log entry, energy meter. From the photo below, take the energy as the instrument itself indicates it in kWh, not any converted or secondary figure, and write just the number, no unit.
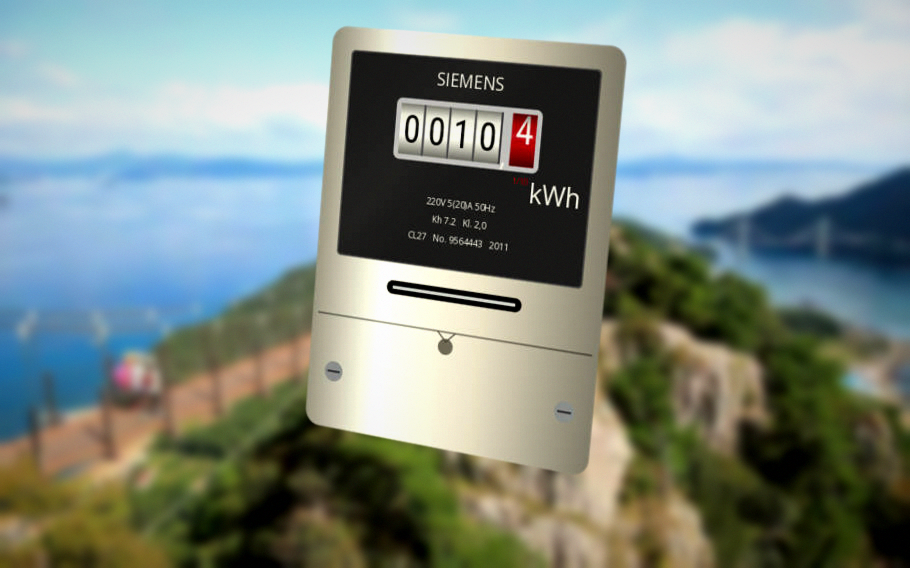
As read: 10.4
